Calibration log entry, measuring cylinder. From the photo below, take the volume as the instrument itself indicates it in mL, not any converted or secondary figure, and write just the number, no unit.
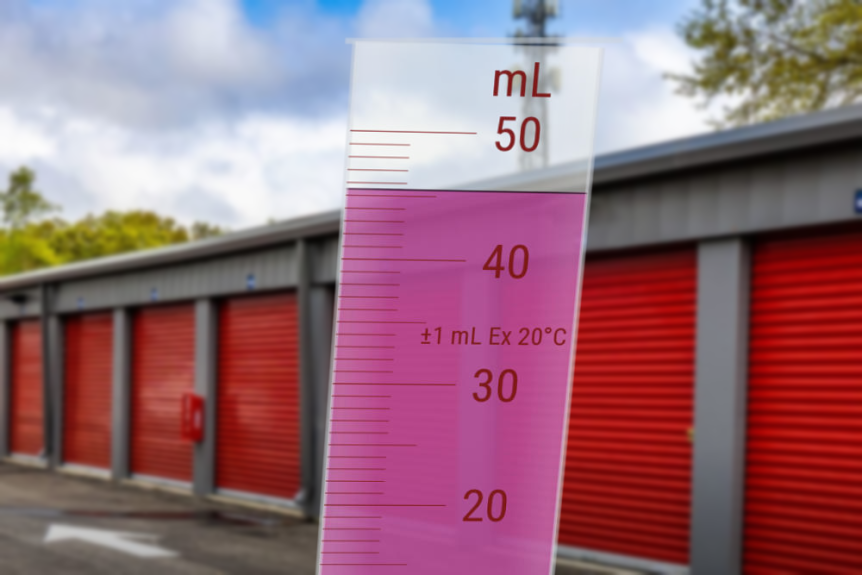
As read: 45.5
